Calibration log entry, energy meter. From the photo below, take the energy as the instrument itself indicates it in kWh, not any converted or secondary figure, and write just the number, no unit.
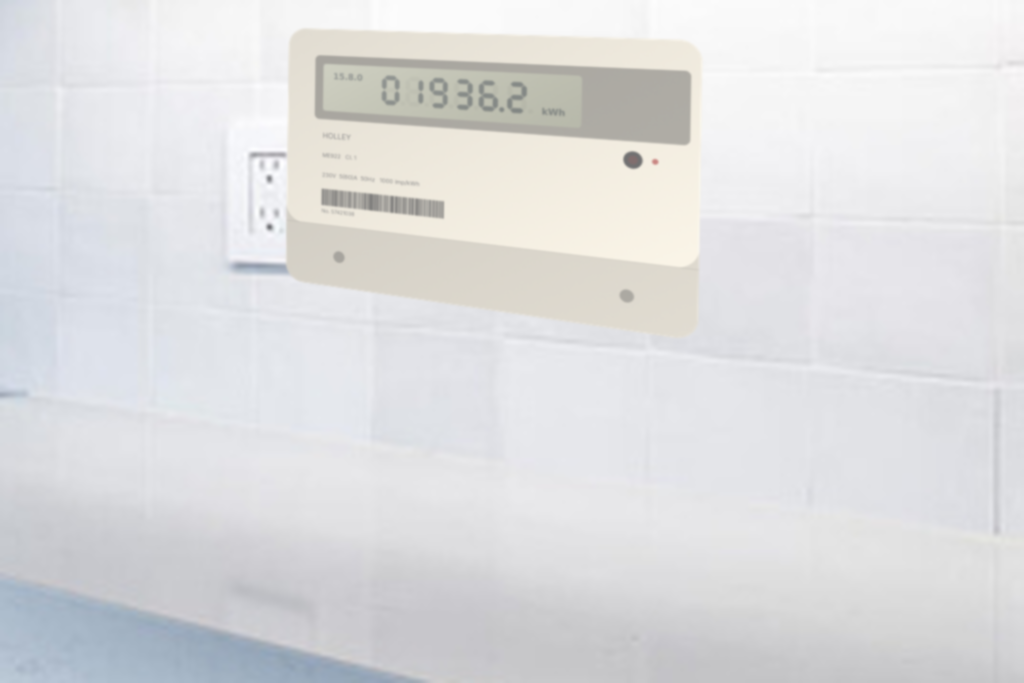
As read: 1936.2
